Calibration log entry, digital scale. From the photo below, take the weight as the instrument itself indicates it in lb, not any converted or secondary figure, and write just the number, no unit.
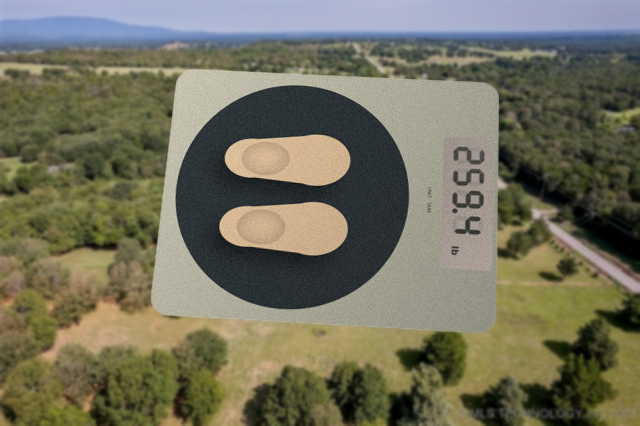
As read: 259.4
